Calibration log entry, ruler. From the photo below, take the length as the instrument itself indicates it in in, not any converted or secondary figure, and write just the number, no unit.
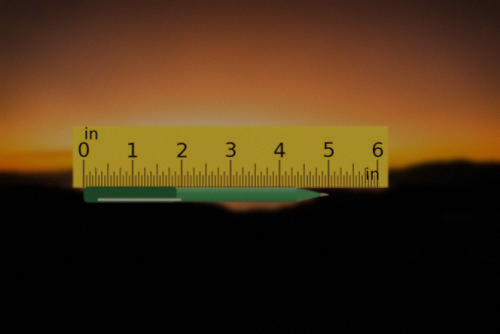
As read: 5
